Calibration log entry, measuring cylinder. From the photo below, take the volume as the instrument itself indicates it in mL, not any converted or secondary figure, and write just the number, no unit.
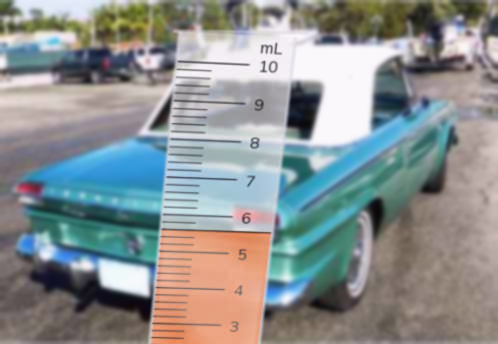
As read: 5.6
